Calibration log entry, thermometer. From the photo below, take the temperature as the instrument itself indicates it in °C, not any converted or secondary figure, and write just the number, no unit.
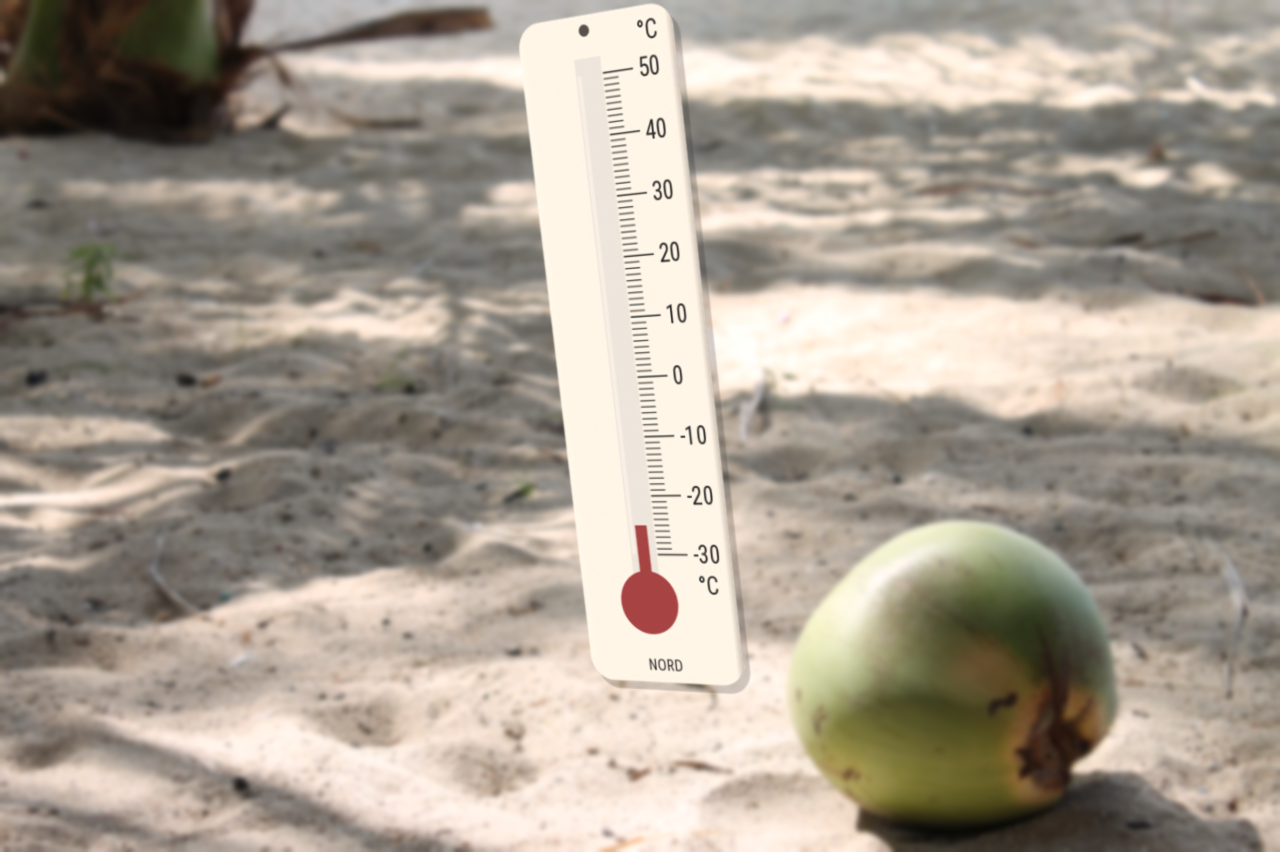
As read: -25
